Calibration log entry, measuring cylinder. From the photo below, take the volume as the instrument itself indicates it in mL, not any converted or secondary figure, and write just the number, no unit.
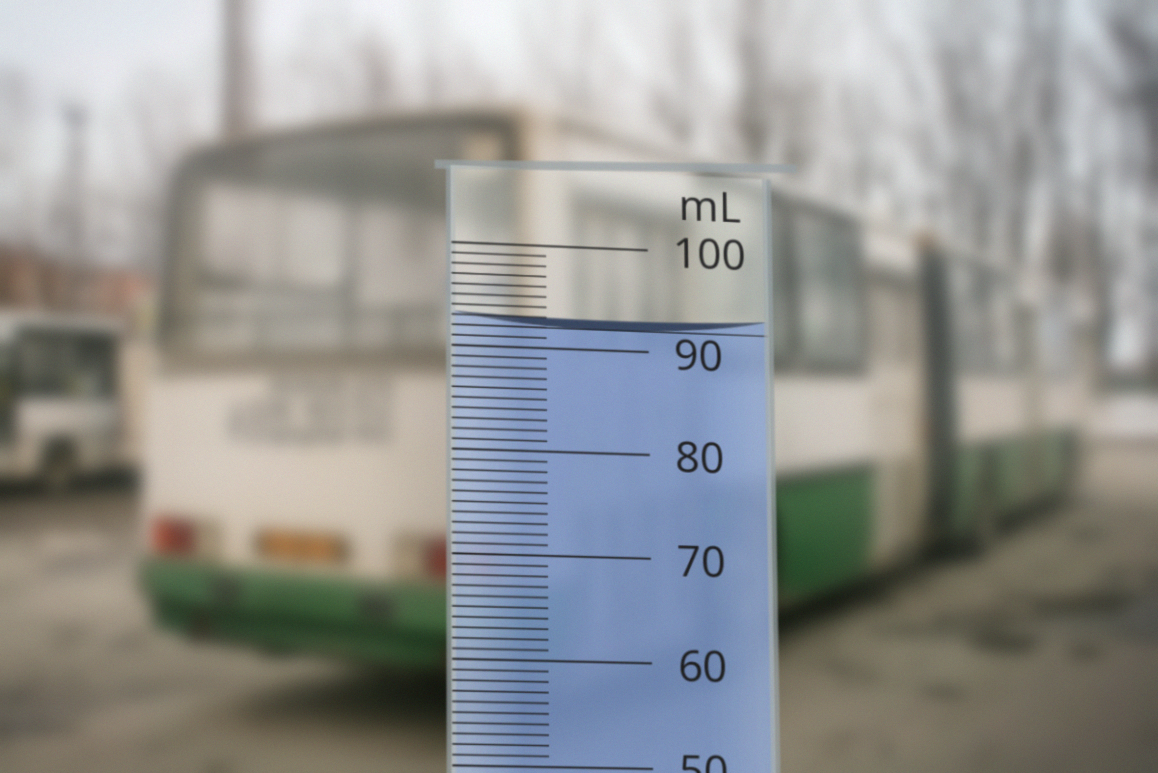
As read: 92
